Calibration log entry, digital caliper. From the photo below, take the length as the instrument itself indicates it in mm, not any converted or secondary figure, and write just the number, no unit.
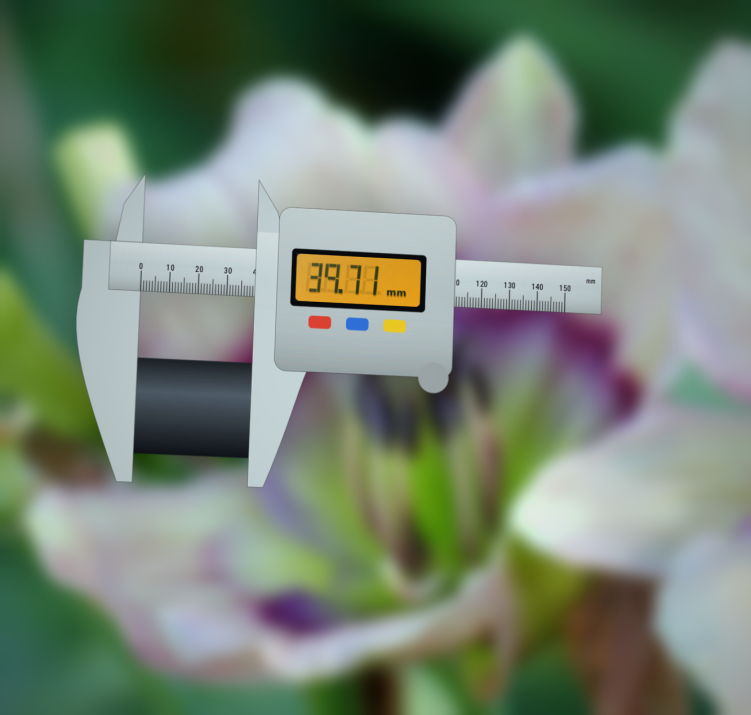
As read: 39.71
